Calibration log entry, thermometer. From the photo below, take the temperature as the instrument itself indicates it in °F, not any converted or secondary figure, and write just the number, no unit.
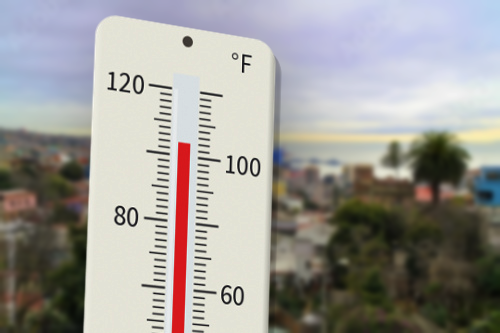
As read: 104
